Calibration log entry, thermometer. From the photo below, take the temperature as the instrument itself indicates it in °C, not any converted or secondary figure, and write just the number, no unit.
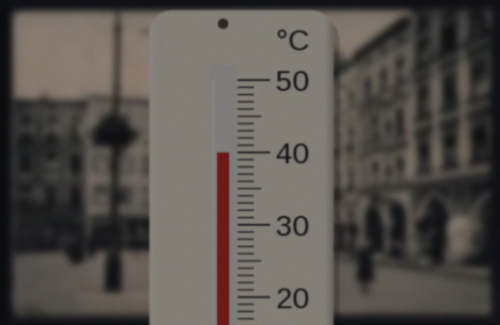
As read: 40
